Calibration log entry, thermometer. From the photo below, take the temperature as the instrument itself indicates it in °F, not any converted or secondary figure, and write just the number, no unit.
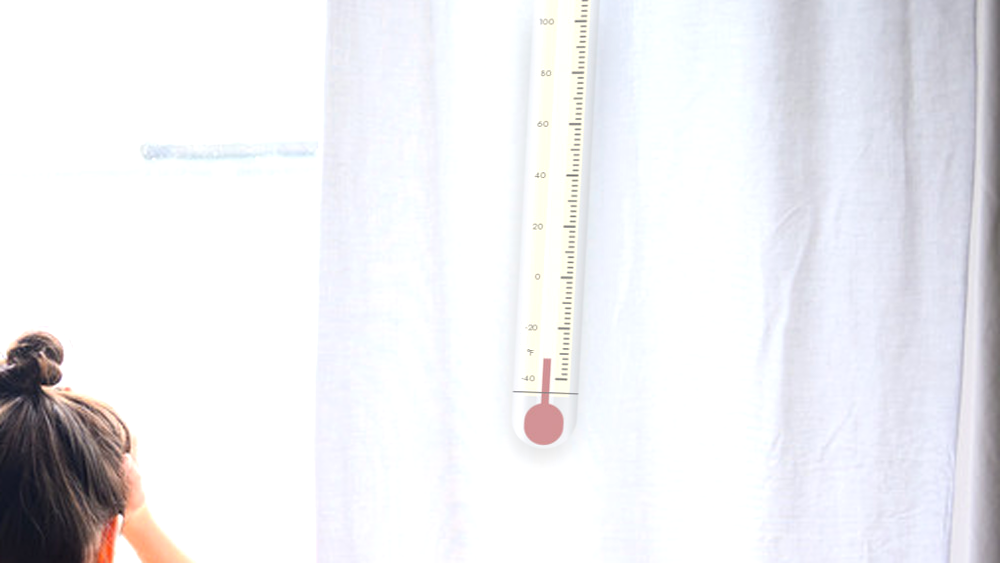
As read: -32
